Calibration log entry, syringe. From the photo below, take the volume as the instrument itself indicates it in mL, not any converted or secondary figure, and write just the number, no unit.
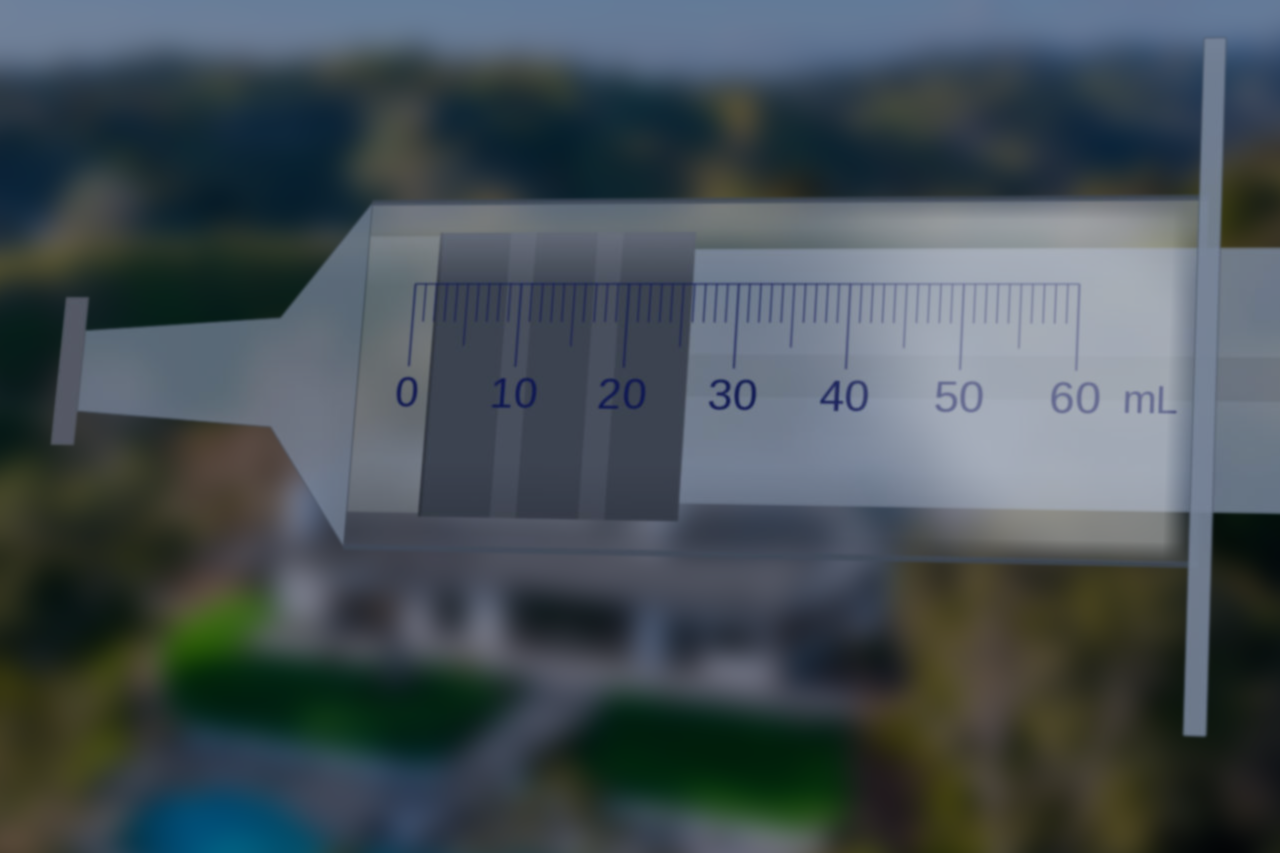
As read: 2
